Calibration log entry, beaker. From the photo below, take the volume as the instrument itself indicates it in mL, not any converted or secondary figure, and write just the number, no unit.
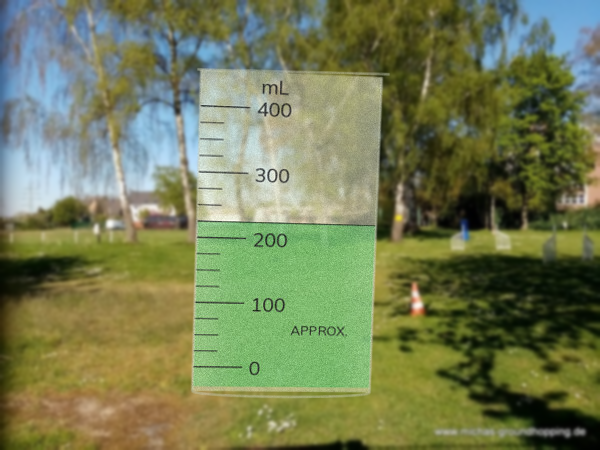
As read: 225
